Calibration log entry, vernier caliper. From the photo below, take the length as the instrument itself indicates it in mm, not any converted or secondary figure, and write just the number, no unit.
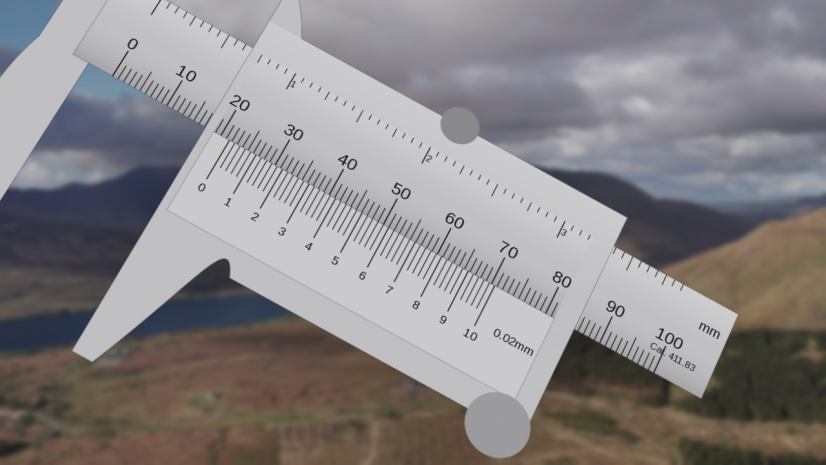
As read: 21.6
